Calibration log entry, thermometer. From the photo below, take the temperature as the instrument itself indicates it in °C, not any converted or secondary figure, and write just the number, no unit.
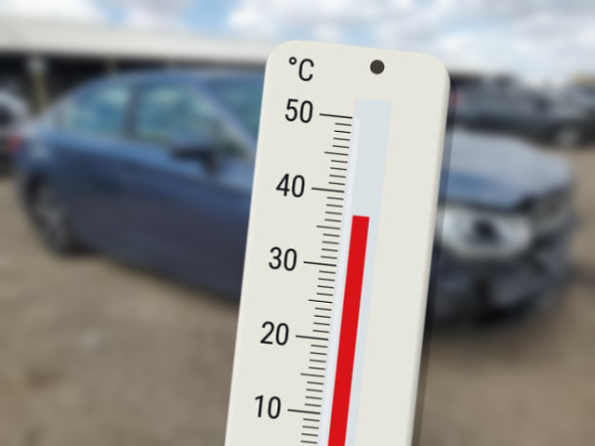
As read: 37
